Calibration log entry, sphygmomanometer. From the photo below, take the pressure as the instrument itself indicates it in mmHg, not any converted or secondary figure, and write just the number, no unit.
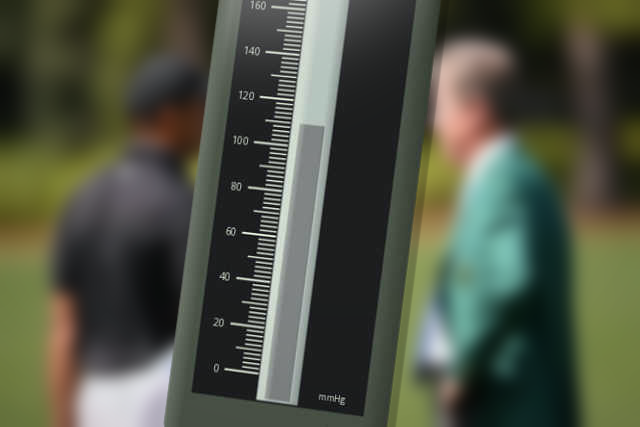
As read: 110
